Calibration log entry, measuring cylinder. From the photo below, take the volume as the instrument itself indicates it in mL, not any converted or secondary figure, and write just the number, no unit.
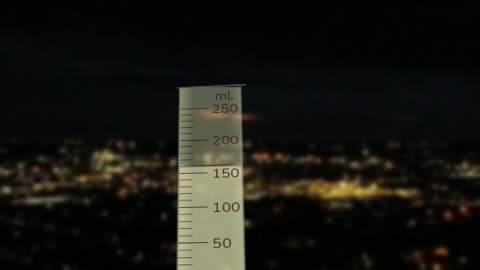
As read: 160
